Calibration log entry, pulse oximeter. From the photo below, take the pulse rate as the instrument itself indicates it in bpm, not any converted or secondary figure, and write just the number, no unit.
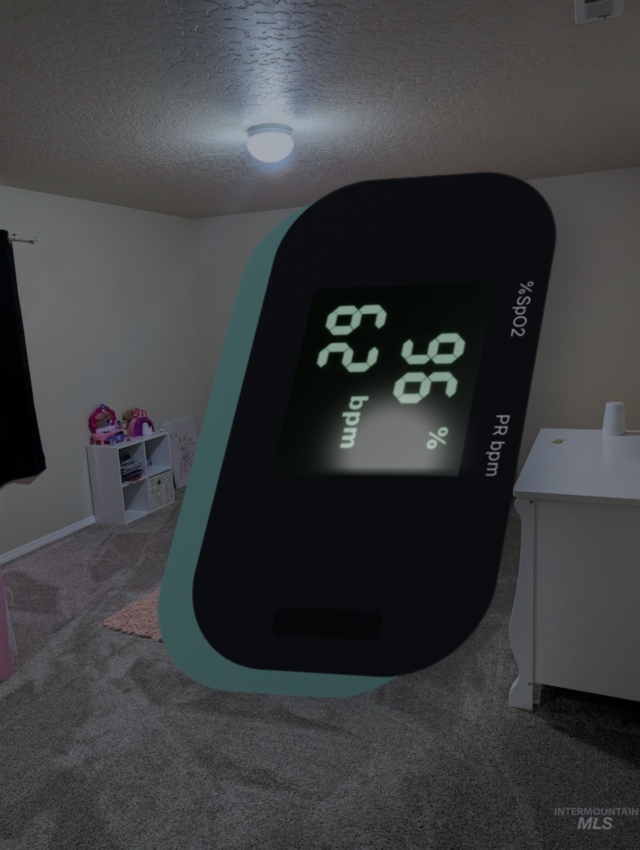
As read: 62
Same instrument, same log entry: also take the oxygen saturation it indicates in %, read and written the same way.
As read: 96
